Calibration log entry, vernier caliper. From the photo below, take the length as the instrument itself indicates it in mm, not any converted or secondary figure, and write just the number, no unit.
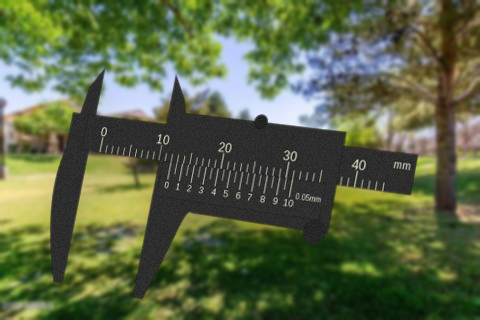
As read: 12.0
